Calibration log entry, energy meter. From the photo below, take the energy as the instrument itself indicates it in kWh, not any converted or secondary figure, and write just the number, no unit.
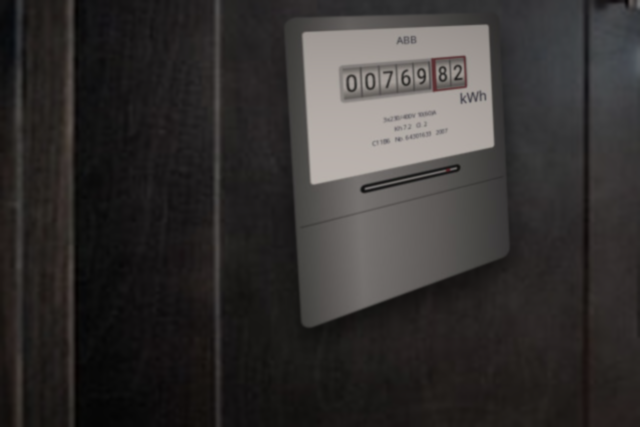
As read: 769.82
